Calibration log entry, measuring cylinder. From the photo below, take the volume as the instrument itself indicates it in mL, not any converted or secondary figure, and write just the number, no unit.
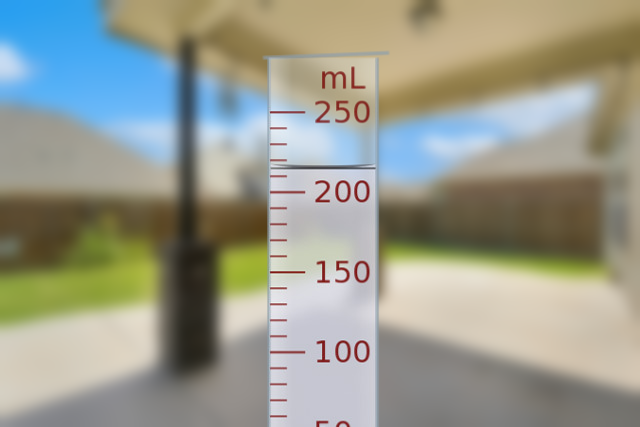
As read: 215
